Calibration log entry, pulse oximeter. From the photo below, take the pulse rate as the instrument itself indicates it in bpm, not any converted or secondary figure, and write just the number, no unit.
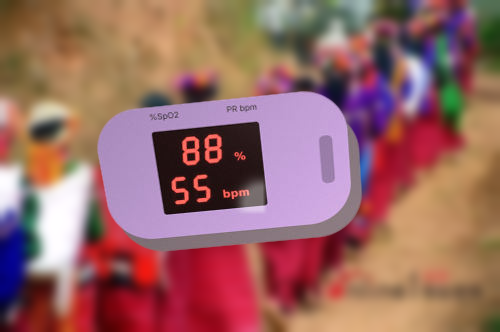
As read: 55
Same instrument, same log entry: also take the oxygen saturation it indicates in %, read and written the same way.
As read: 88
